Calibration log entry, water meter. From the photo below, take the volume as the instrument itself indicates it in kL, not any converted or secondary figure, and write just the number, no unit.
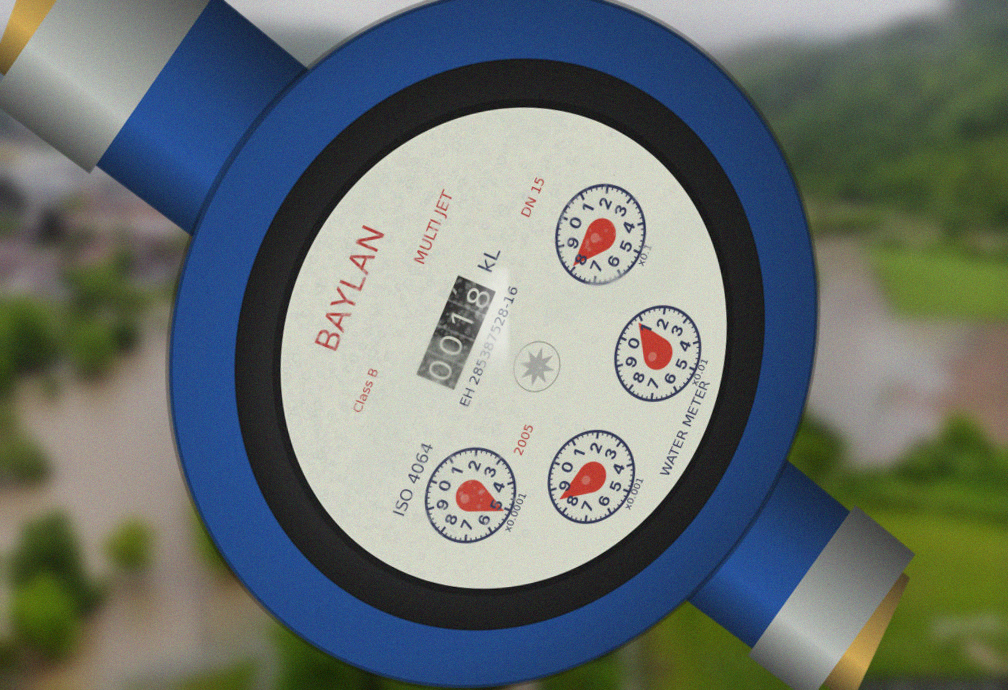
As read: 17.8085
